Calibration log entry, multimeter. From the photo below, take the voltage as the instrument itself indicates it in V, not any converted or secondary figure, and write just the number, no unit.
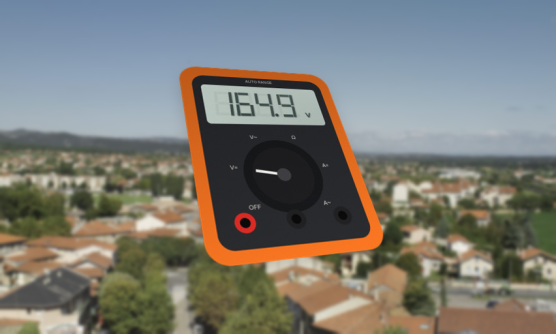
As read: 164.9
